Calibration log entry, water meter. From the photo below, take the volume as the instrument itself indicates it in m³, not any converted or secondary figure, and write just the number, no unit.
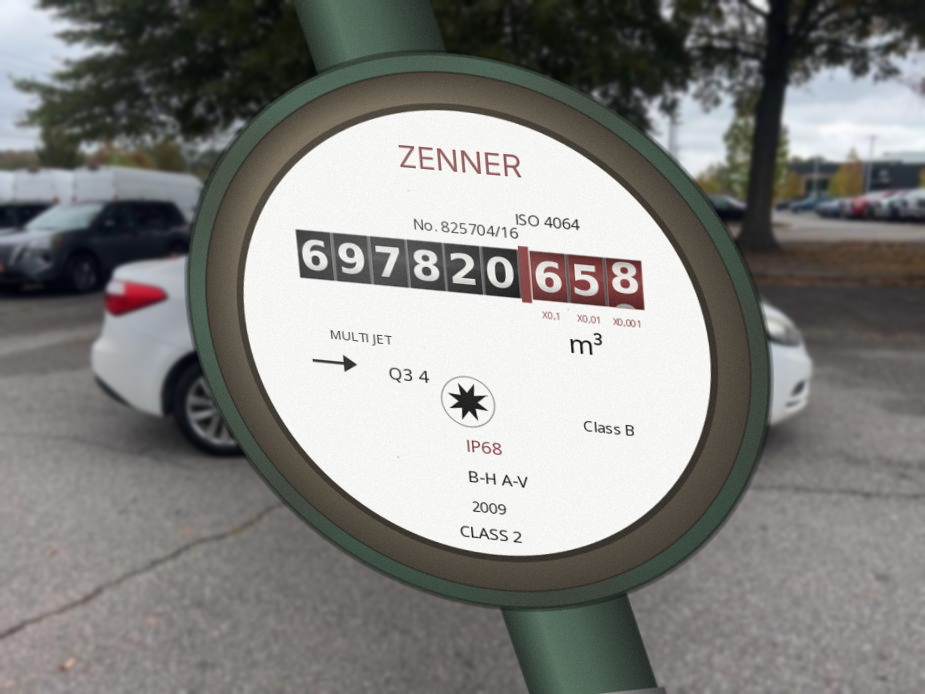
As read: 697820.658
